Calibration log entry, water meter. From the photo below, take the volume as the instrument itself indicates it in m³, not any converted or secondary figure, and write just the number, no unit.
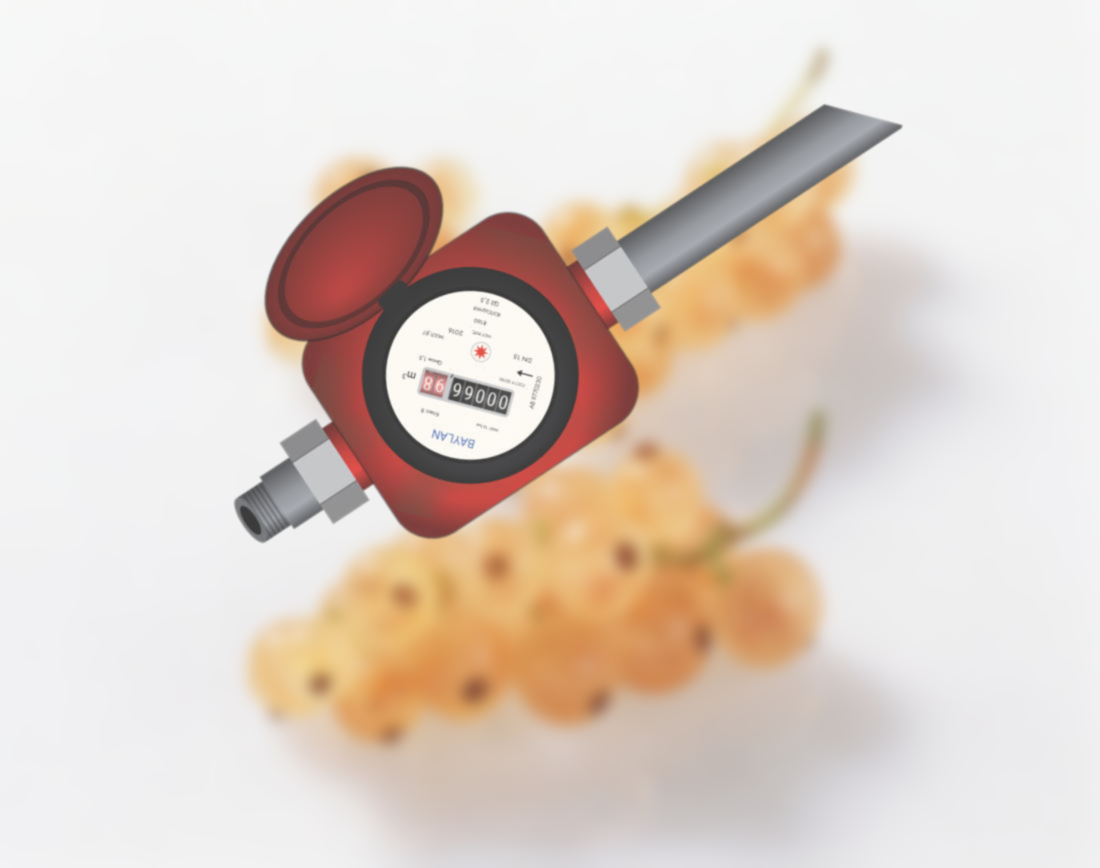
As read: 66.98
